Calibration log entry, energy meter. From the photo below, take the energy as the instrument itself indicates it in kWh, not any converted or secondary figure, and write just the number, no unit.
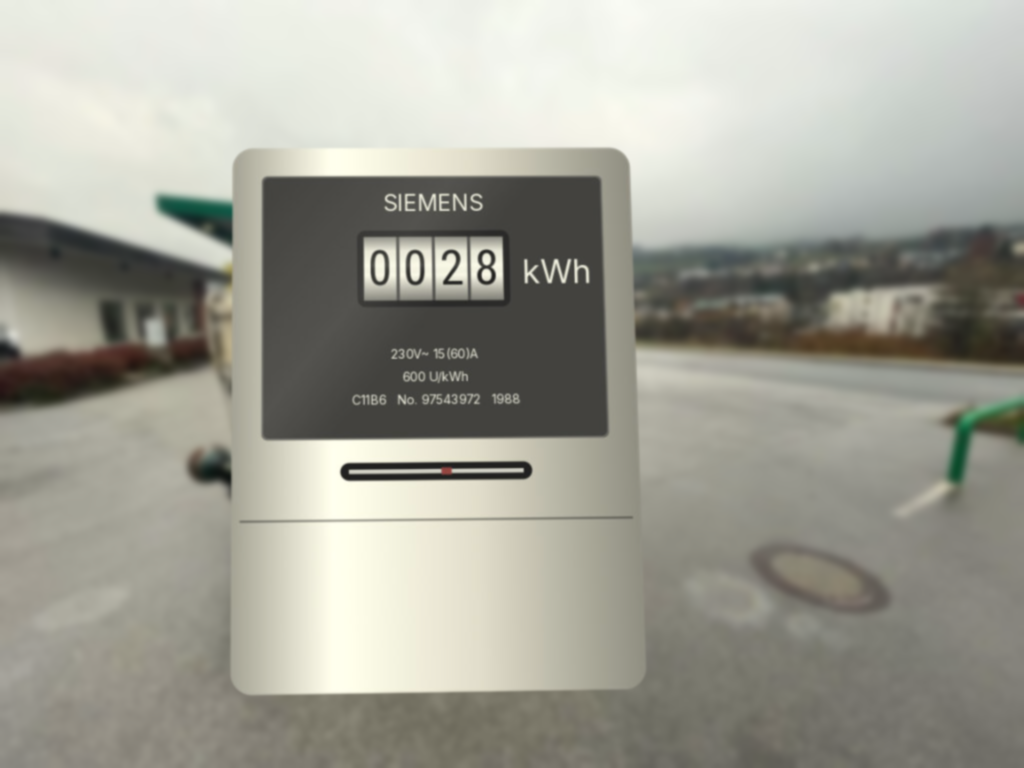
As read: 28
